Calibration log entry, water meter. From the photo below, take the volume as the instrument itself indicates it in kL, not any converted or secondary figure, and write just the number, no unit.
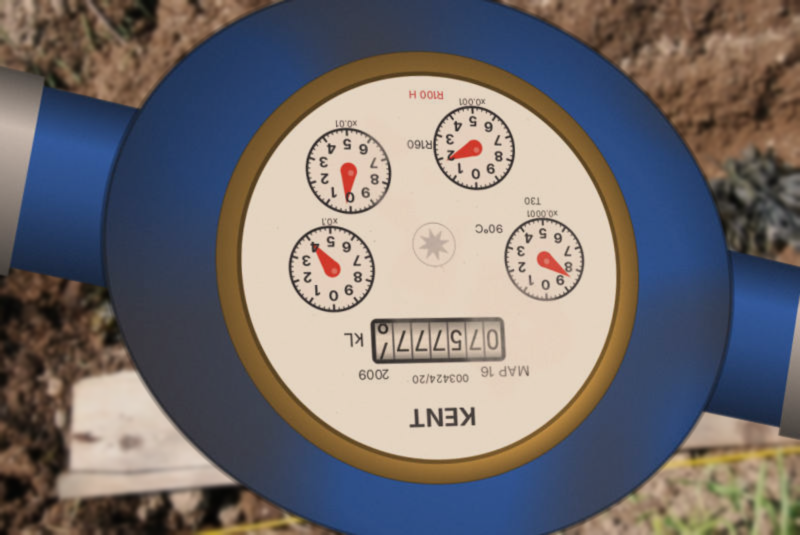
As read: 757777.4018
